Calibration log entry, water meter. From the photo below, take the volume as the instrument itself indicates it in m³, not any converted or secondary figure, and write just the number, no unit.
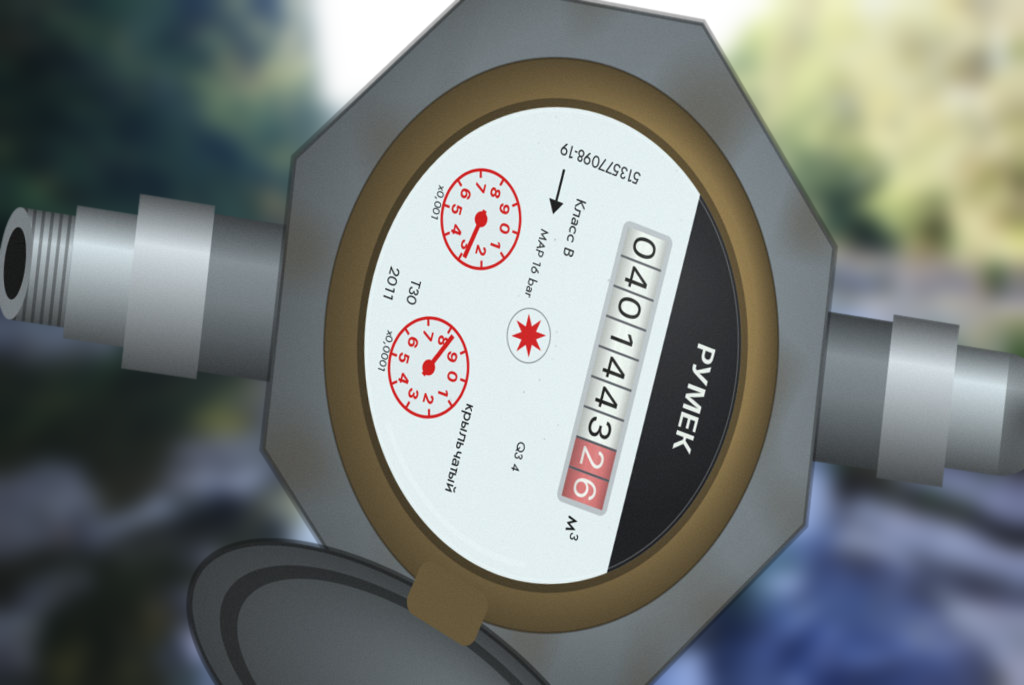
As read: 401443.2628
